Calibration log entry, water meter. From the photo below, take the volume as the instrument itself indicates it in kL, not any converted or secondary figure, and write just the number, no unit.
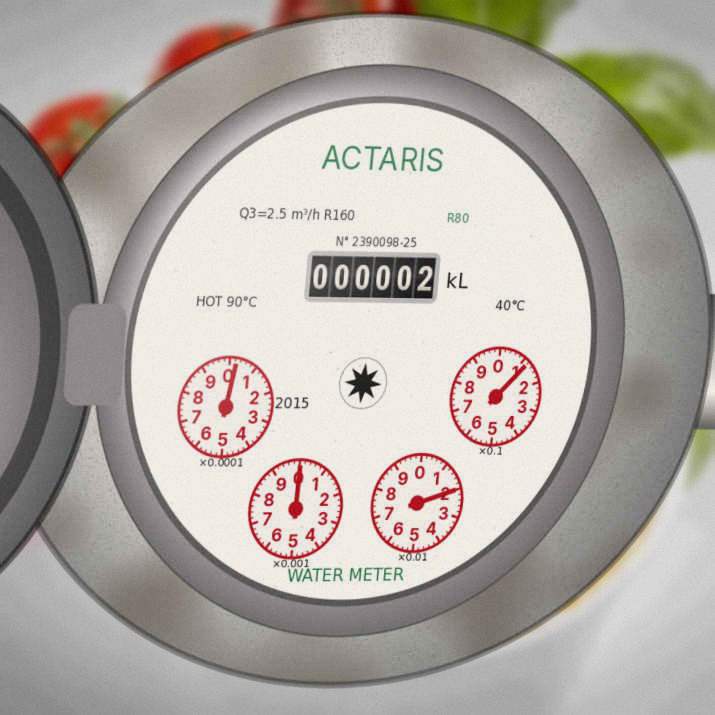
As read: 2.1200
